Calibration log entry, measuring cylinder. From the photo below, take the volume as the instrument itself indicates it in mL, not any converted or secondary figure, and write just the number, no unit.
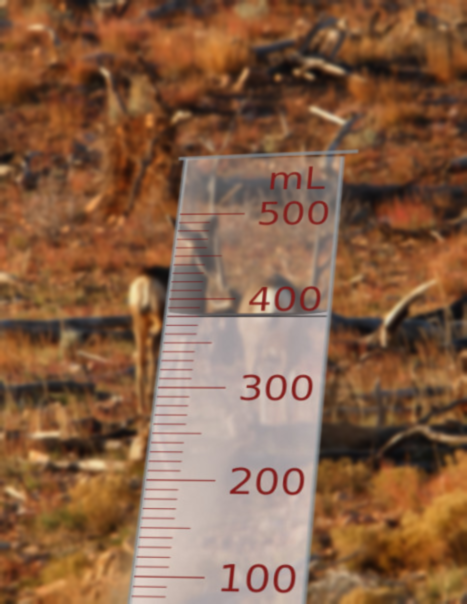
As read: 380
